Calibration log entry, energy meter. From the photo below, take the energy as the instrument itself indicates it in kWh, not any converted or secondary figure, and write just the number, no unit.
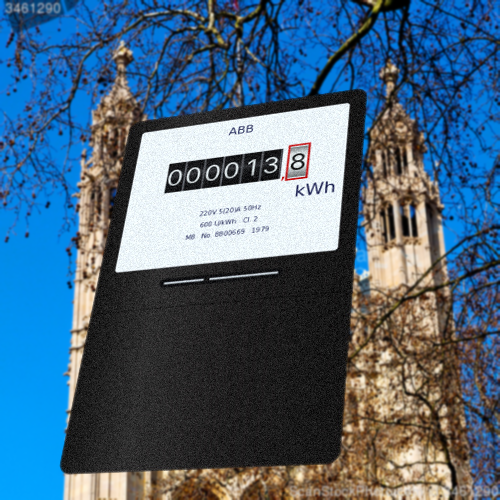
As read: 13.8
